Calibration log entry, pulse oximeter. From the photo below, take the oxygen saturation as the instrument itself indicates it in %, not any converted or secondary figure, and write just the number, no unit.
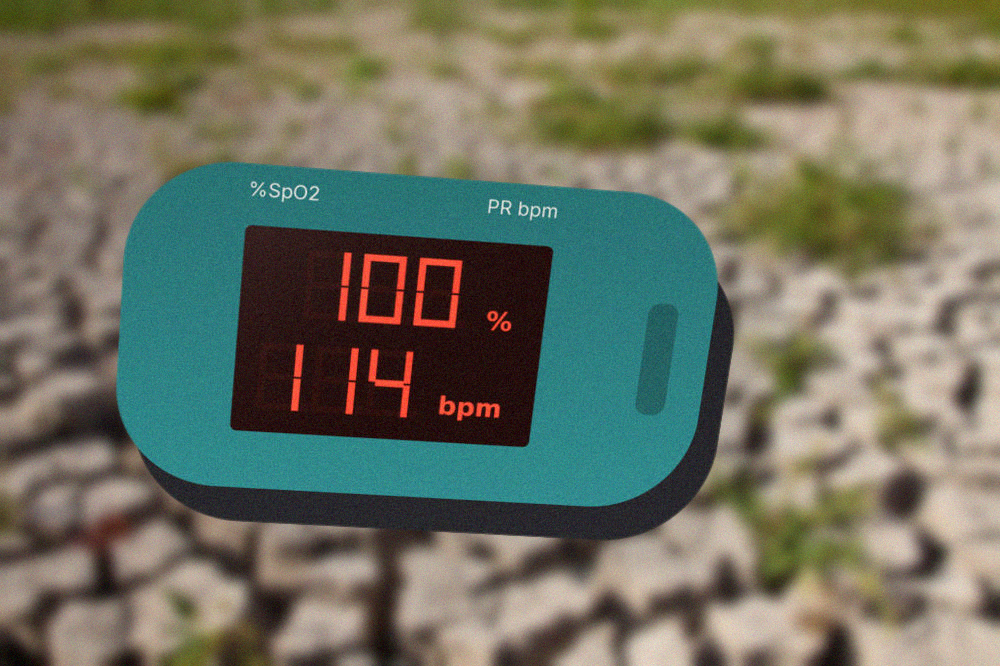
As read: 100
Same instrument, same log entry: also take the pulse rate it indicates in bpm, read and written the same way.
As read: 114
